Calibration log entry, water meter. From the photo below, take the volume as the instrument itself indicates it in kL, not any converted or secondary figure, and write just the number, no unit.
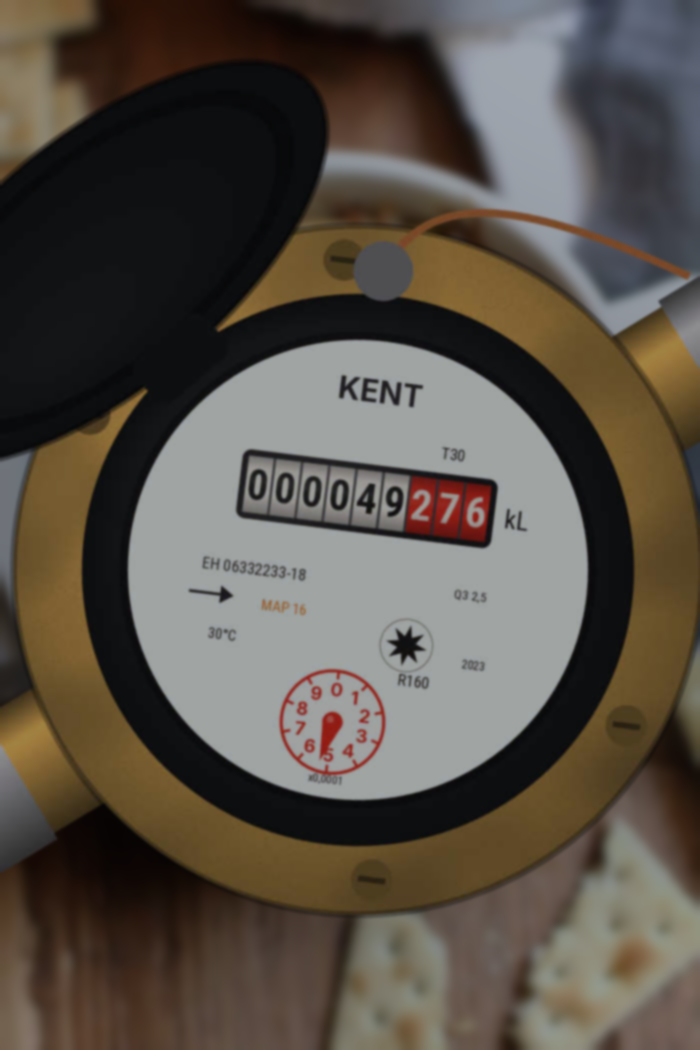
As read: 49.2765
